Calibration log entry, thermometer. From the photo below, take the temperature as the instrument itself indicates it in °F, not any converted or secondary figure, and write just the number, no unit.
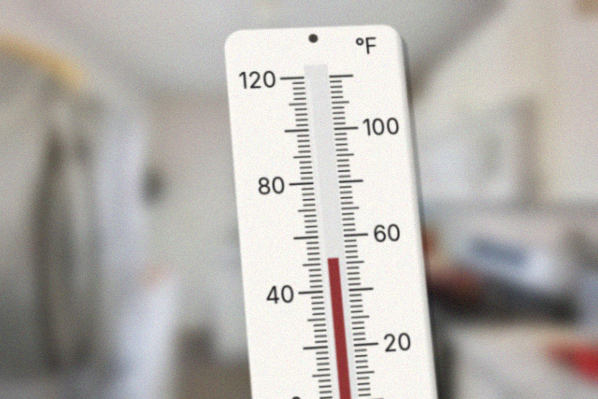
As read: 52
